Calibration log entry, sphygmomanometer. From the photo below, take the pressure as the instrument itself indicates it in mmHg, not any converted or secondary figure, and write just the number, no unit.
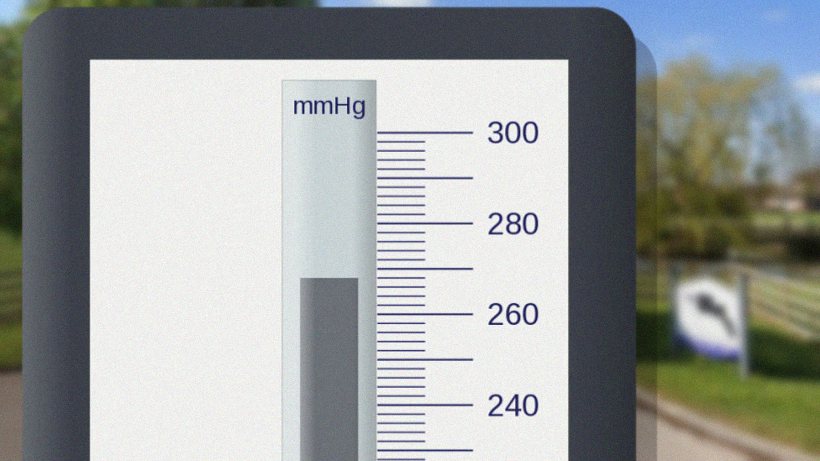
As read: 268
